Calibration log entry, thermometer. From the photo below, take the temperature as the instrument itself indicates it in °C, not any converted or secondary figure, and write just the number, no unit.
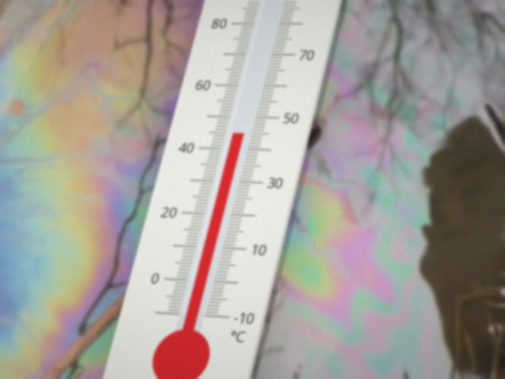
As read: 45
